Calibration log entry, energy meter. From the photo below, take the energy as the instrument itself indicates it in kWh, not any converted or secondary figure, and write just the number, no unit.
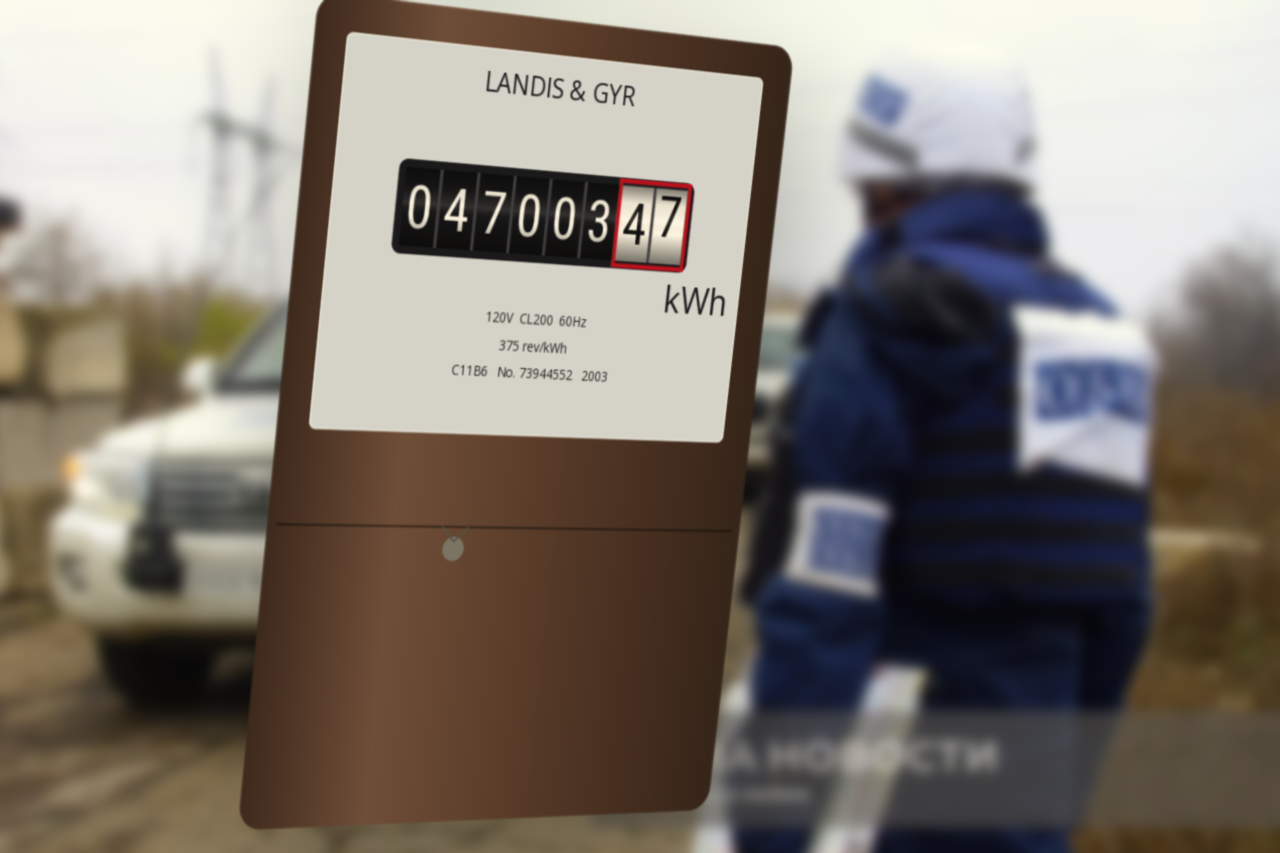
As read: 47003.47
